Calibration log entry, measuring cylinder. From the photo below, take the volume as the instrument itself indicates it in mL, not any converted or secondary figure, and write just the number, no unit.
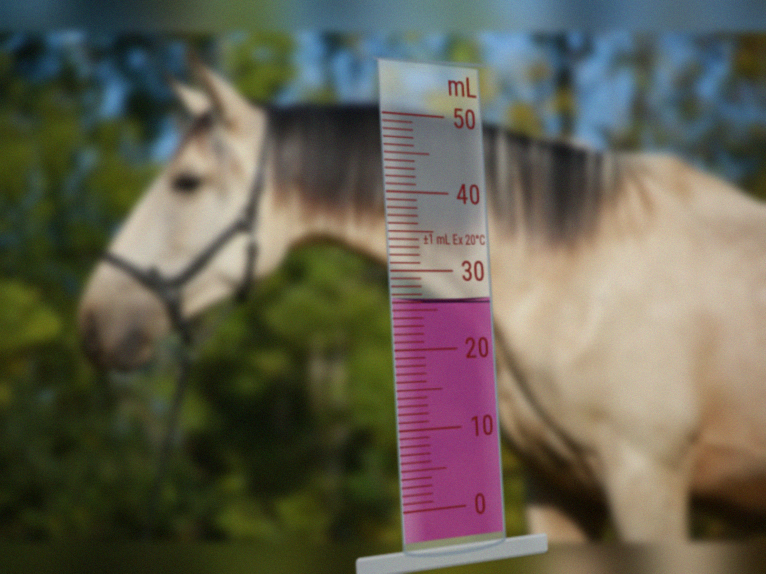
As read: 26
